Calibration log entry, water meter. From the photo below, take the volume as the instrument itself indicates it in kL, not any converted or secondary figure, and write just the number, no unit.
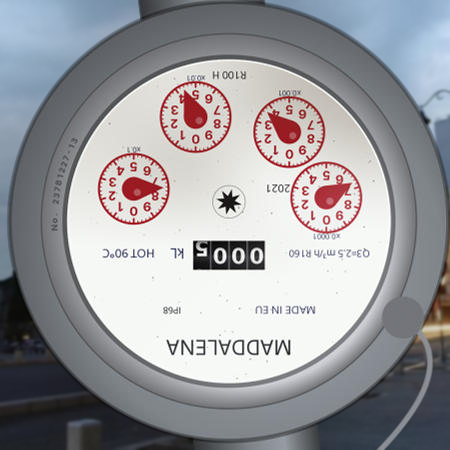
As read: 4.7436
